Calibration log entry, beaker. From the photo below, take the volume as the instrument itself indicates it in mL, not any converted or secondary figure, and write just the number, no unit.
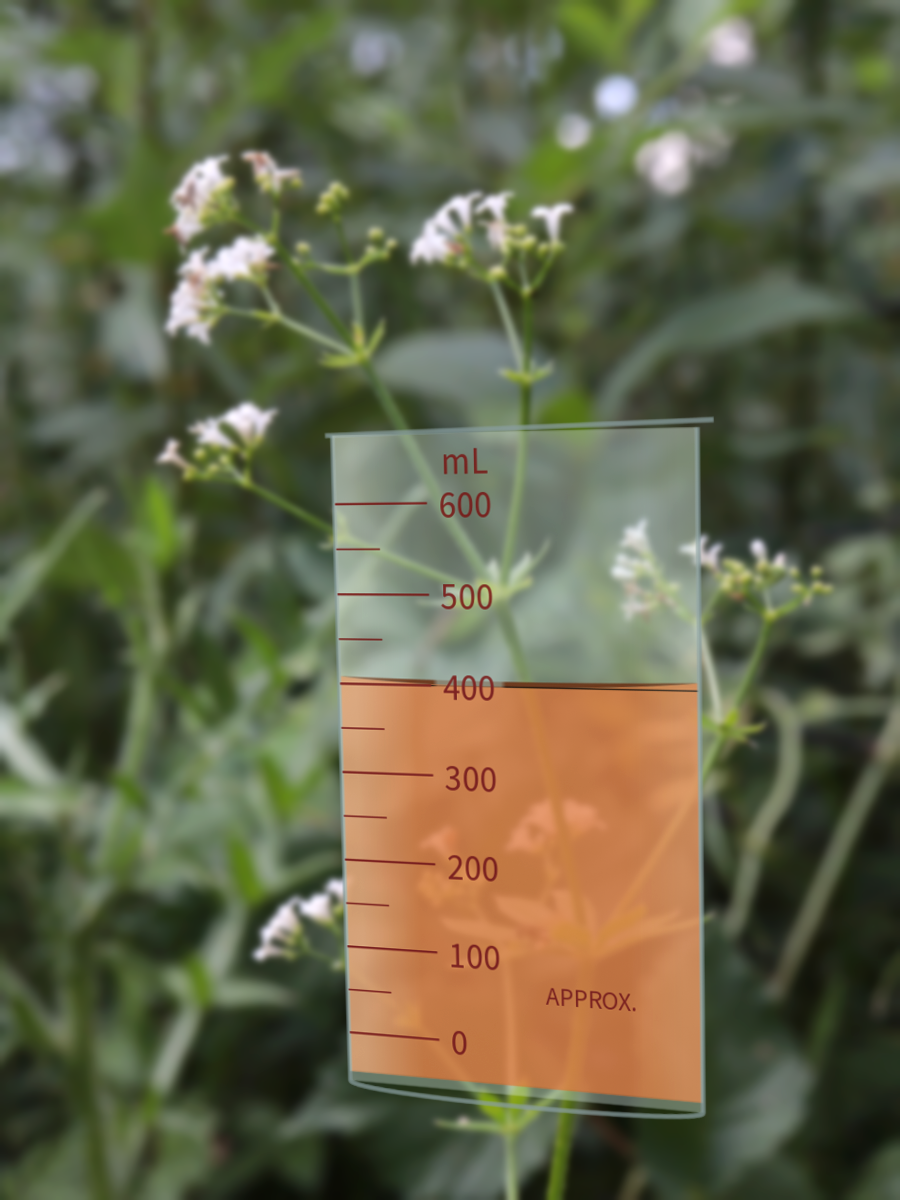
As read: 400
